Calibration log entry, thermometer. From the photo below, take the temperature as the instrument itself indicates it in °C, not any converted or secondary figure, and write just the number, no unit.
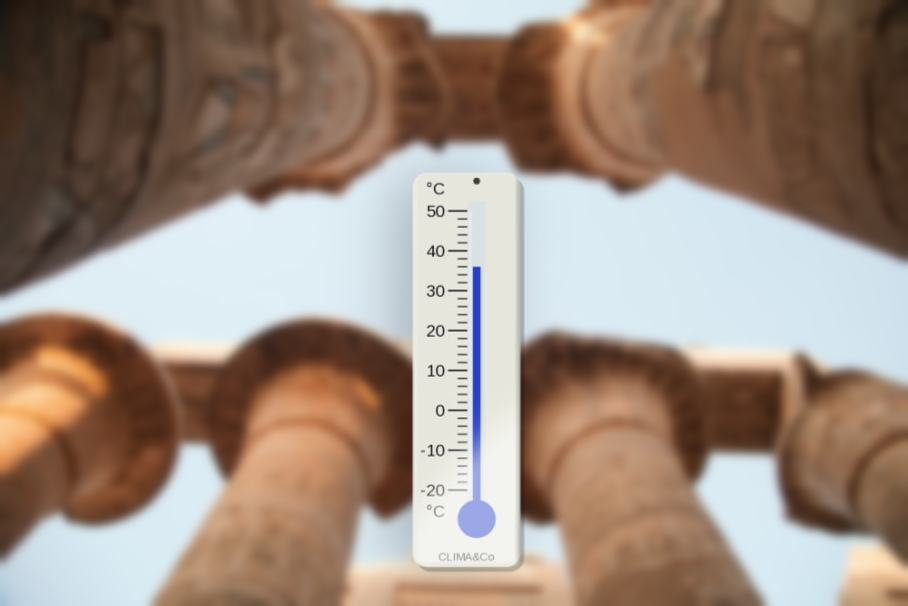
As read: 36
